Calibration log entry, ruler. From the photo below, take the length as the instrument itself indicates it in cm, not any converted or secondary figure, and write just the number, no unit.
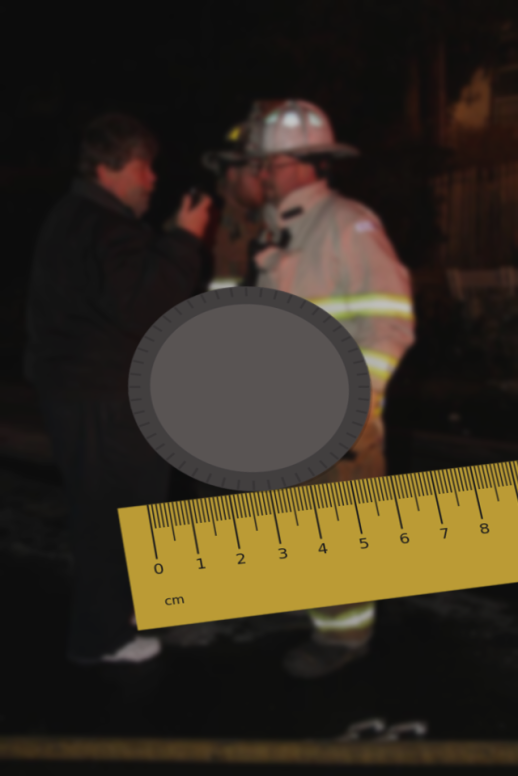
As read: 6
